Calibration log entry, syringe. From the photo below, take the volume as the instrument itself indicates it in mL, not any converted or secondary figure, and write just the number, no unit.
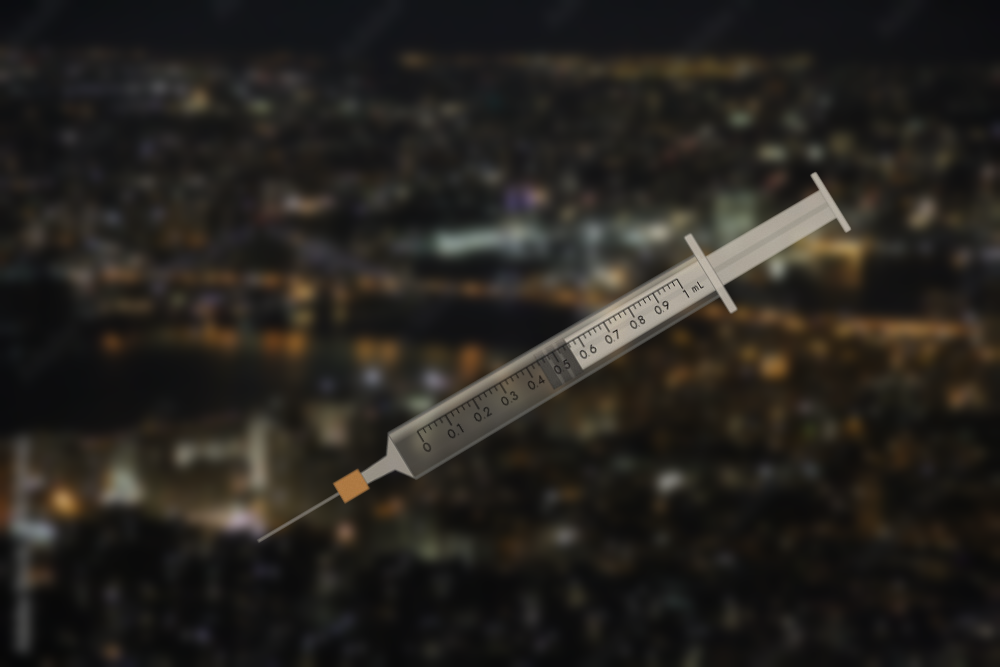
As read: 0.44
